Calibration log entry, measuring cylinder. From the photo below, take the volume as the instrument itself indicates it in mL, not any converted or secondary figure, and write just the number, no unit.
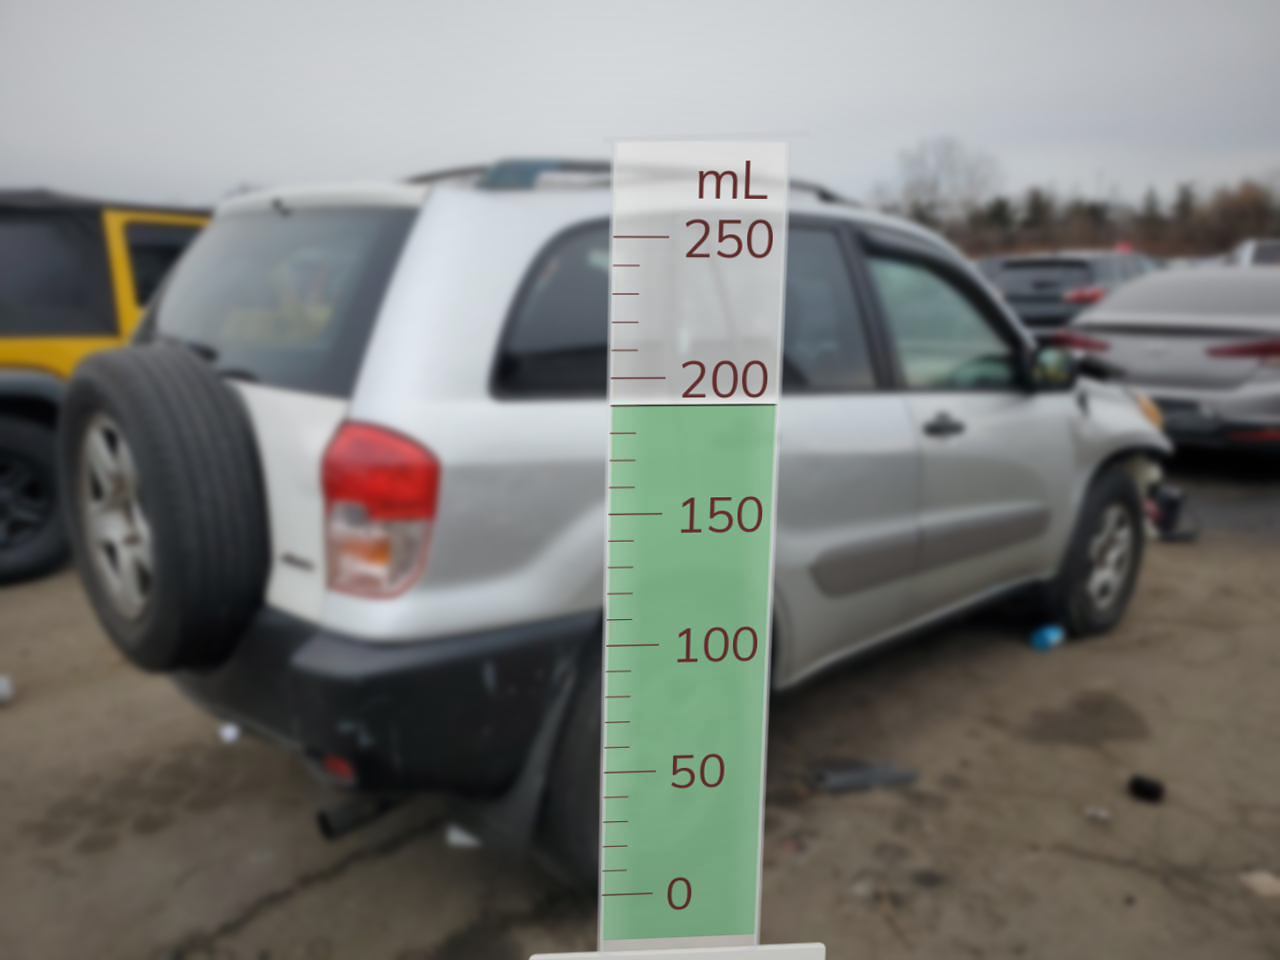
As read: 190
